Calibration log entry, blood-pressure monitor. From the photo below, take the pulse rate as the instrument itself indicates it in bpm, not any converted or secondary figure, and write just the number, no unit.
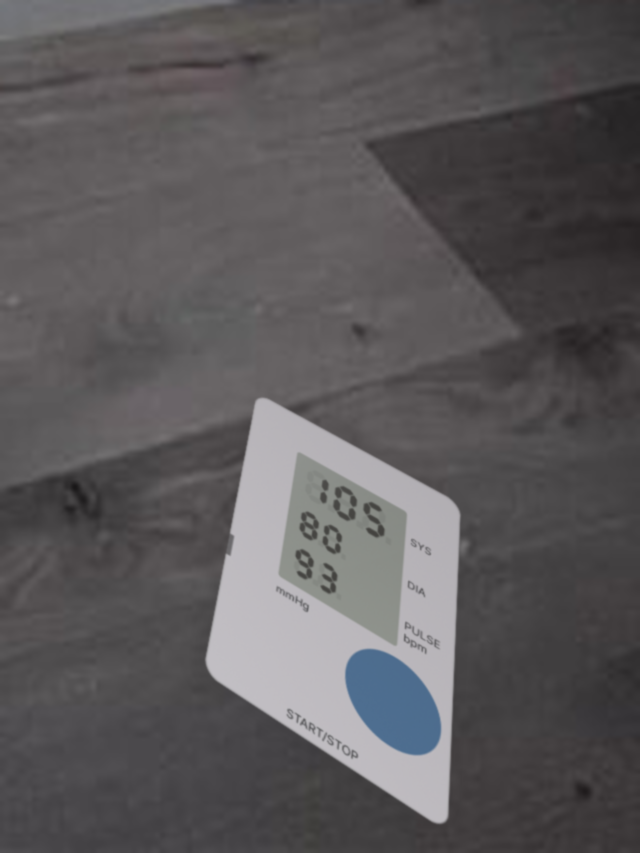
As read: 93
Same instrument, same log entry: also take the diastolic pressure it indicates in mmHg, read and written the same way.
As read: 80
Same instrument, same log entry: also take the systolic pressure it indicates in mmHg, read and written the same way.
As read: 105
